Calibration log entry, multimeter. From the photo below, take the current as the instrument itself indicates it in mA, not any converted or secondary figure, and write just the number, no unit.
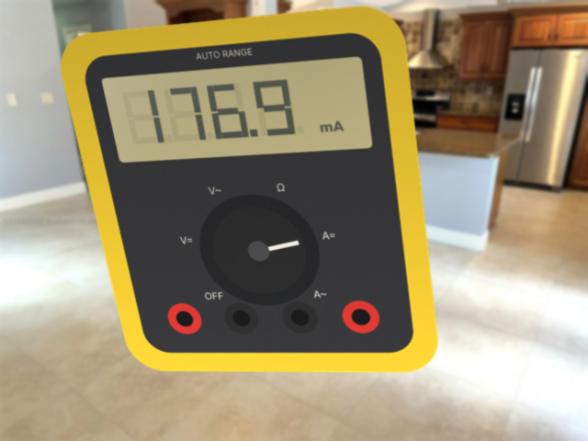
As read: 176.9
